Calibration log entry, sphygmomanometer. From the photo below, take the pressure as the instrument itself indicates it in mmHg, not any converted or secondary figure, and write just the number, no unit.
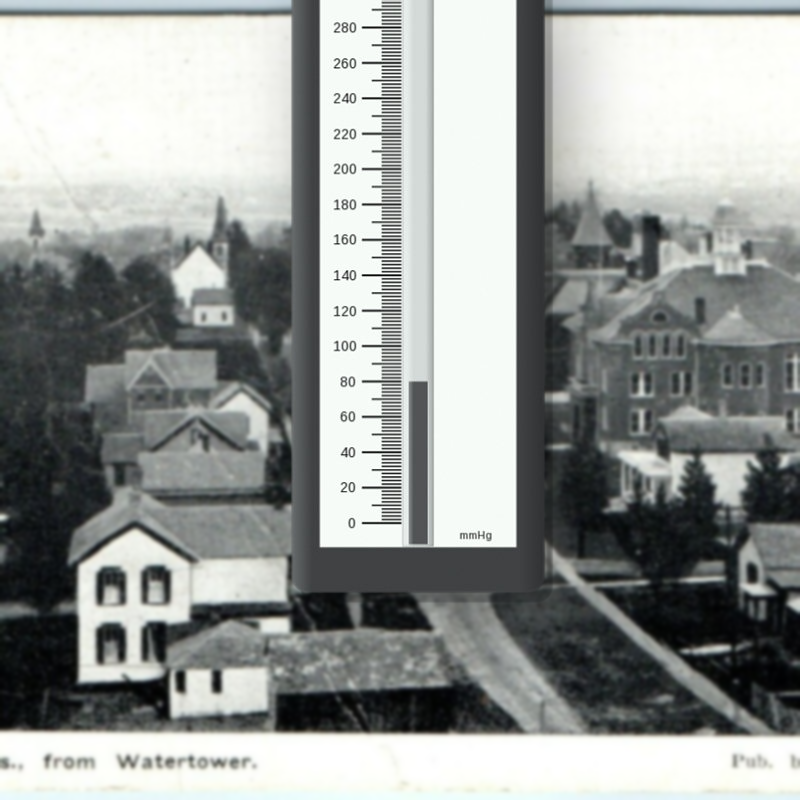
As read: 80
